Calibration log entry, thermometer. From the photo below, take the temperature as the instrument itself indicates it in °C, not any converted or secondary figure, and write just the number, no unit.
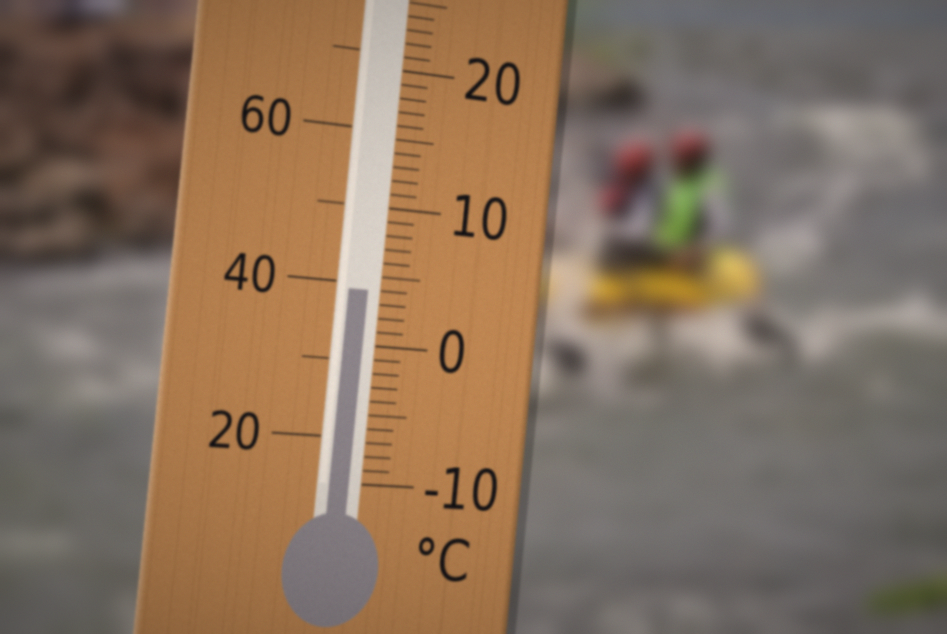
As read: 4
